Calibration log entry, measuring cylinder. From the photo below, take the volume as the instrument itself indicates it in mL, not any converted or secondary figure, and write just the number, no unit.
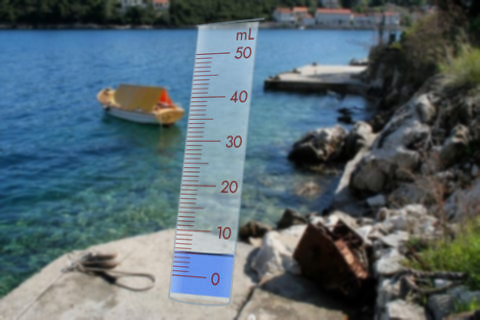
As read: 5
